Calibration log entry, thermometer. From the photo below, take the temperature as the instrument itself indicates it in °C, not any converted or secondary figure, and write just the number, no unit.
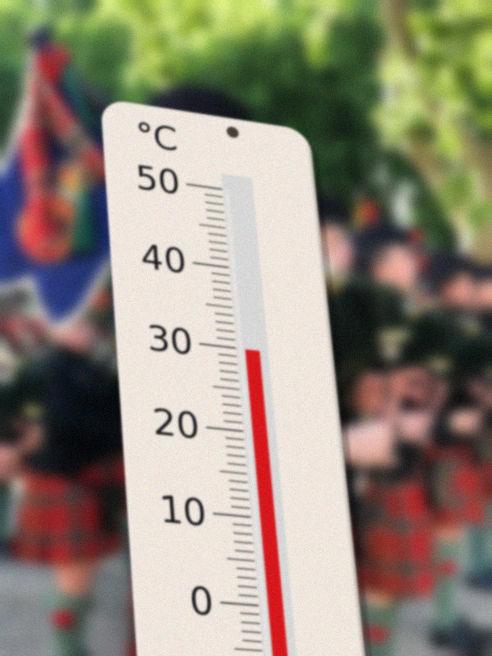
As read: 30
